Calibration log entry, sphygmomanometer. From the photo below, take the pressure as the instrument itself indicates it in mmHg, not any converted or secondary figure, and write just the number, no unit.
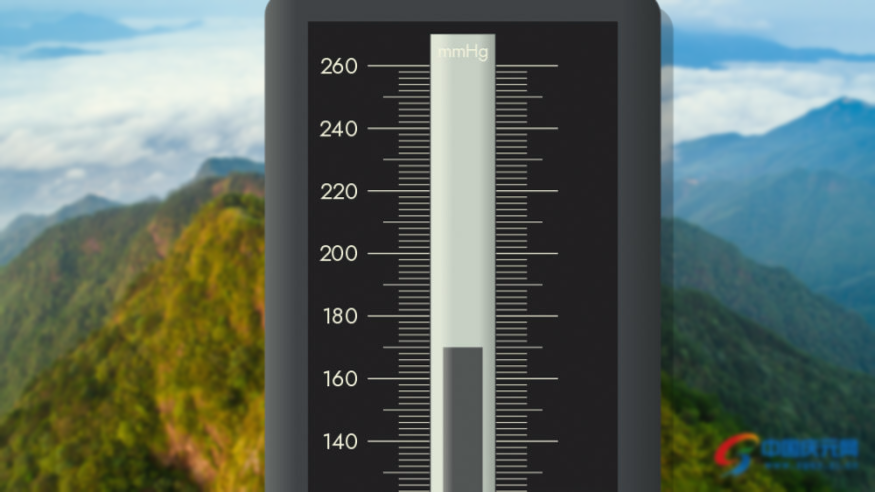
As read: 170
